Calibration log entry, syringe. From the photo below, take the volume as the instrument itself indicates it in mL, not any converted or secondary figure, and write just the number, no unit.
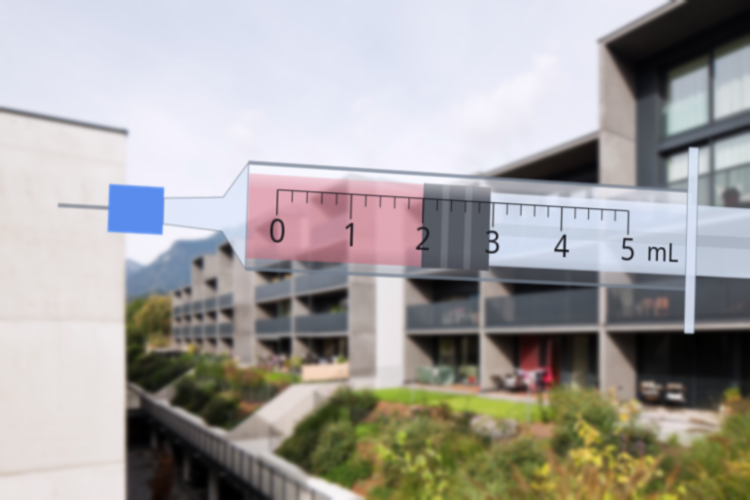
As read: 2
